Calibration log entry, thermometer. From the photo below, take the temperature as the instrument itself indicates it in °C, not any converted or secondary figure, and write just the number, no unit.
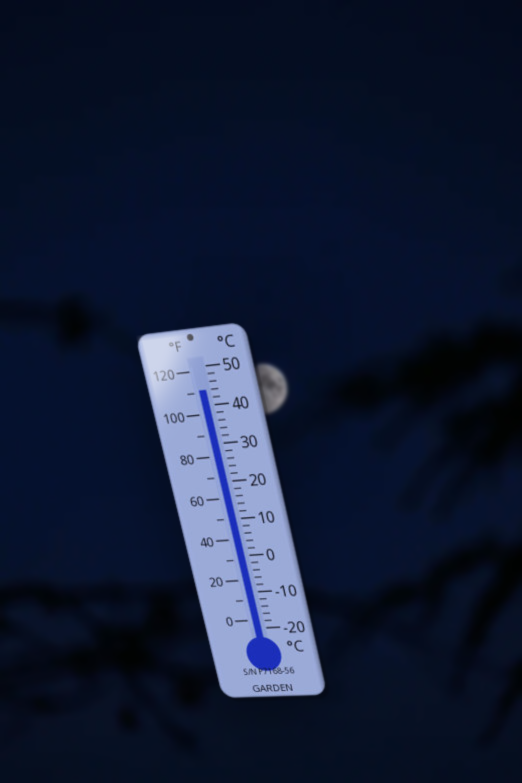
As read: 44
